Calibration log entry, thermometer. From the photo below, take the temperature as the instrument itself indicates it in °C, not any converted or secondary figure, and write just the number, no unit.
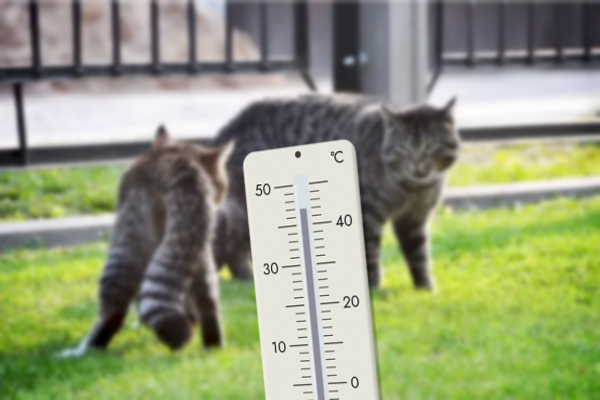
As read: 44
